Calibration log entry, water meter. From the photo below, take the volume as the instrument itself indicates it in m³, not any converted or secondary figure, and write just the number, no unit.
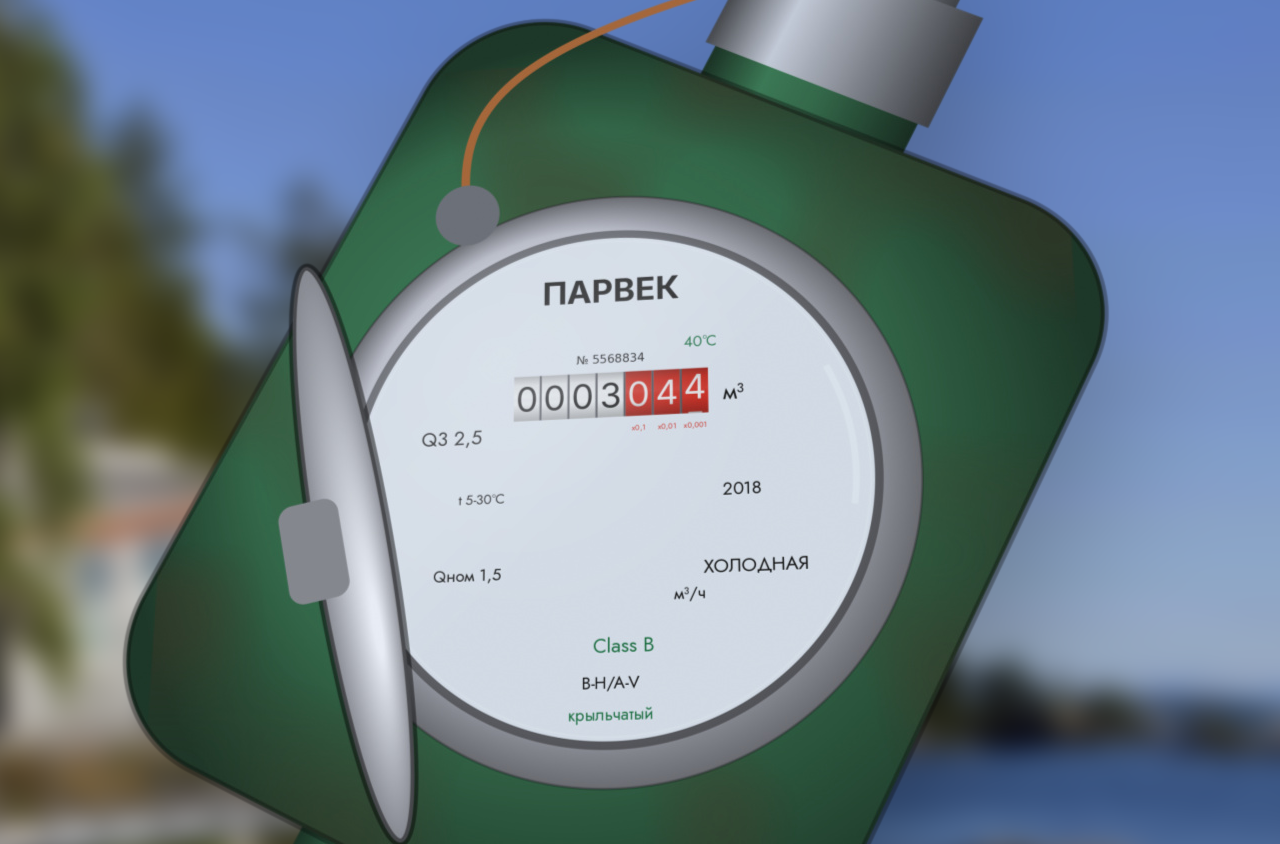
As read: 3.044
